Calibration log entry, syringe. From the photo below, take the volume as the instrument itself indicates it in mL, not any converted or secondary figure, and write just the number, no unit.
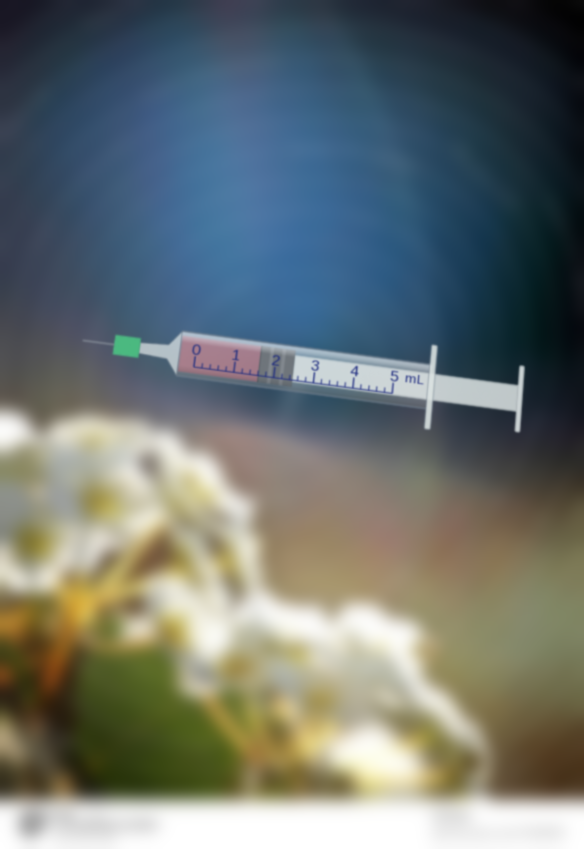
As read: 1.6
